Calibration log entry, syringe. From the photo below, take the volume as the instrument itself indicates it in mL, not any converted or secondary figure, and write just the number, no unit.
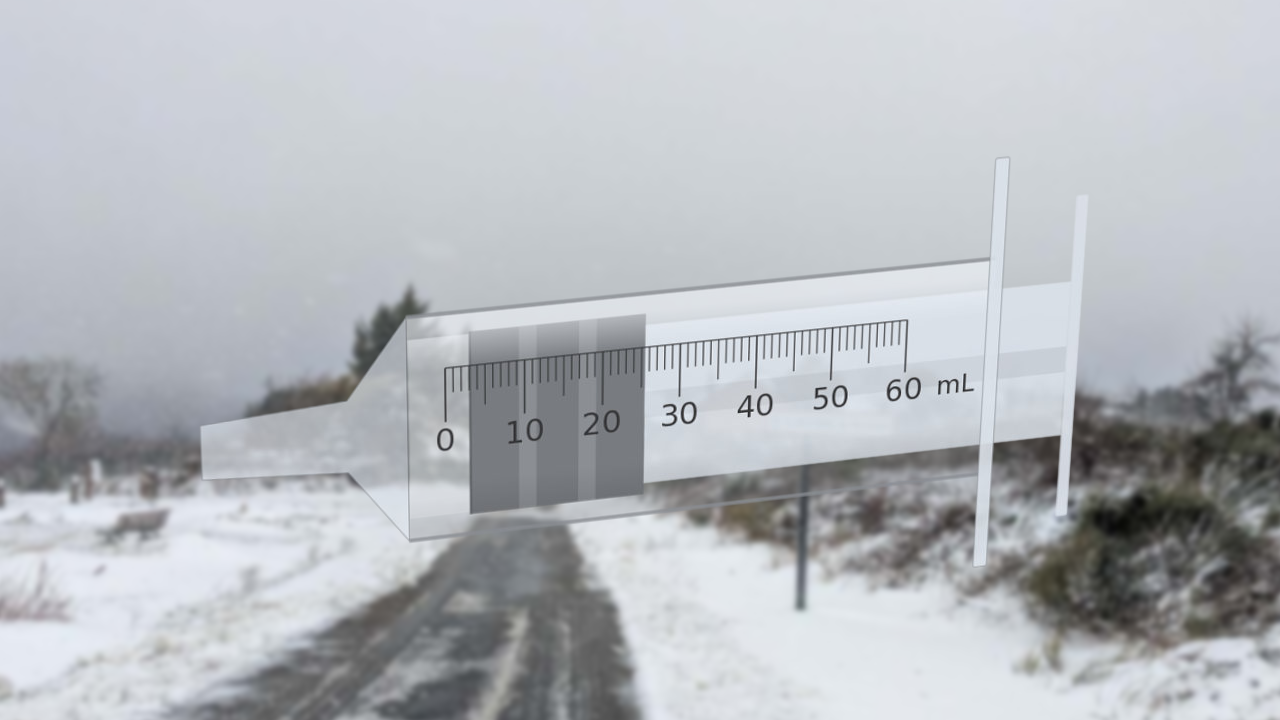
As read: 3
